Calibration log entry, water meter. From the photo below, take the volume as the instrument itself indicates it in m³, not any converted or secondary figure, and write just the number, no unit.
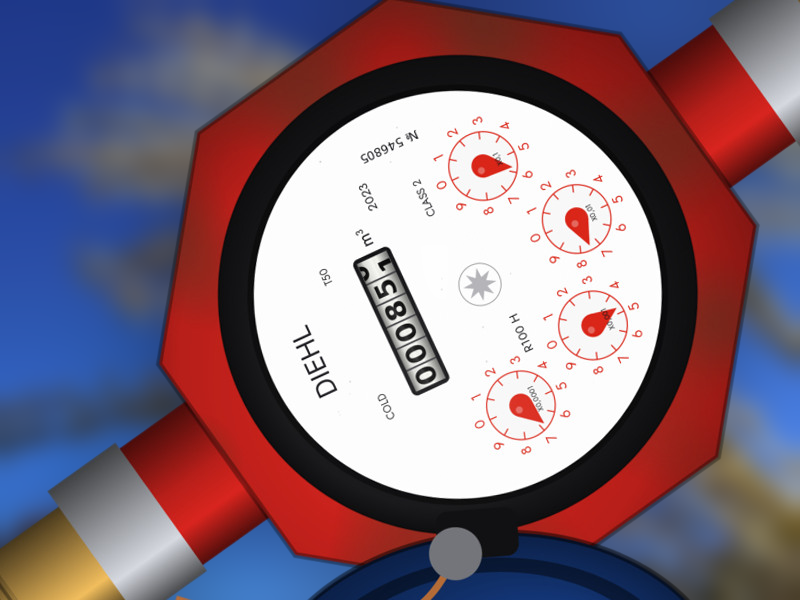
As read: 850.5746
